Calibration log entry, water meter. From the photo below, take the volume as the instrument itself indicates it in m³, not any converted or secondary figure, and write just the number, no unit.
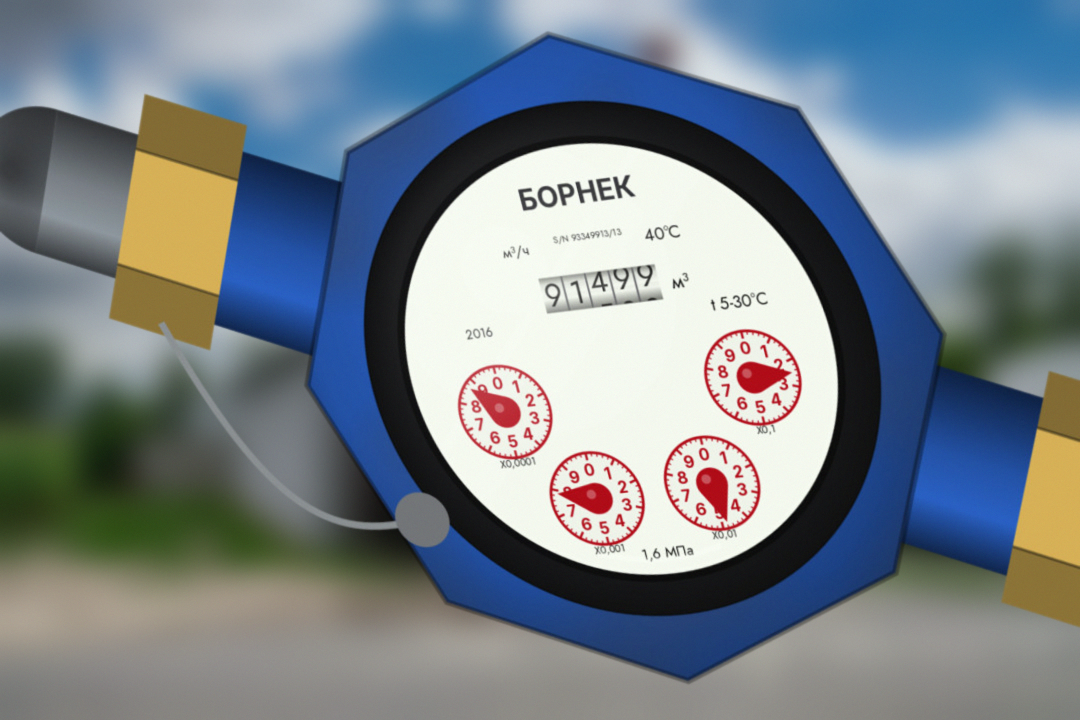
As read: 91499.2478
